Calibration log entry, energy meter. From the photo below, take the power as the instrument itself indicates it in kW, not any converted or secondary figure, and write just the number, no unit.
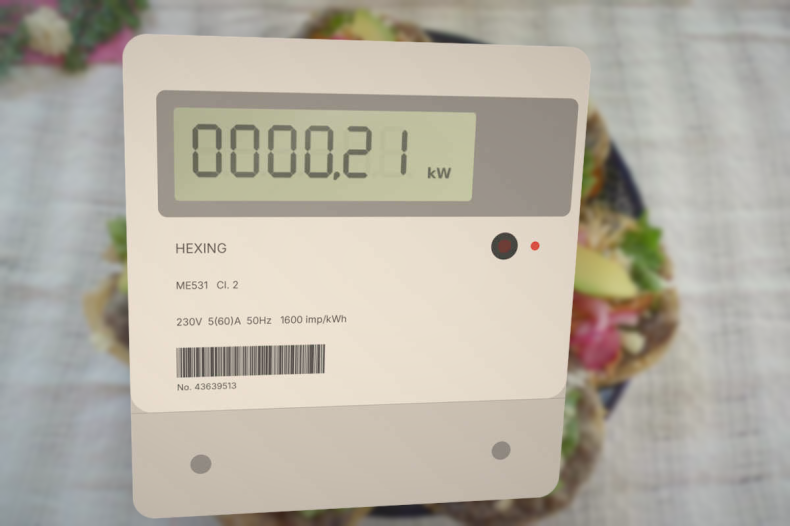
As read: 0.21
